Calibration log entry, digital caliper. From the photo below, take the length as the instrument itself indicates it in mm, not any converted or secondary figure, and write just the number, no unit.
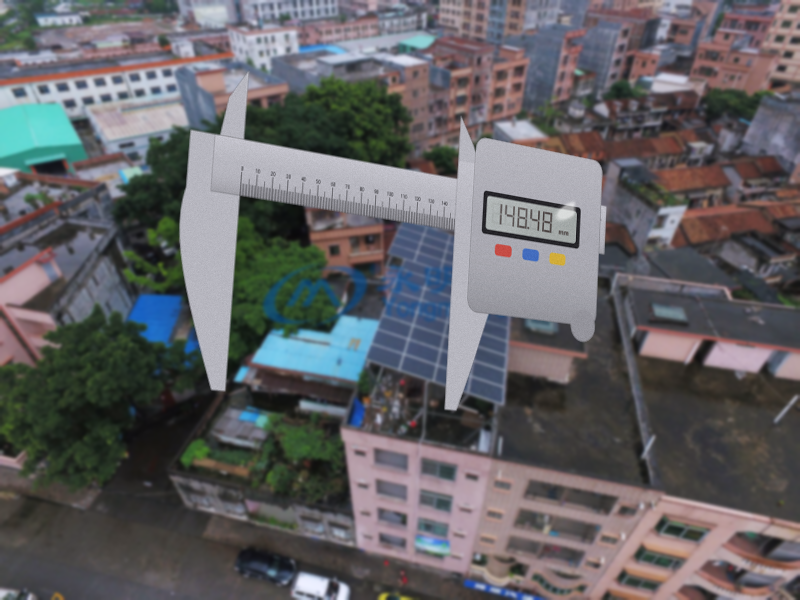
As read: 148.48
